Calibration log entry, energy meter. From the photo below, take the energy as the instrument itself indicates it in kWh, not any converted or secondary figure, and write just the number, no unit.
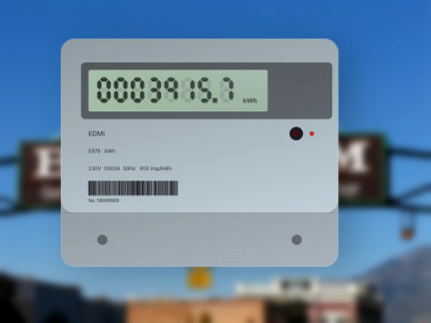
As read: 3915.7
